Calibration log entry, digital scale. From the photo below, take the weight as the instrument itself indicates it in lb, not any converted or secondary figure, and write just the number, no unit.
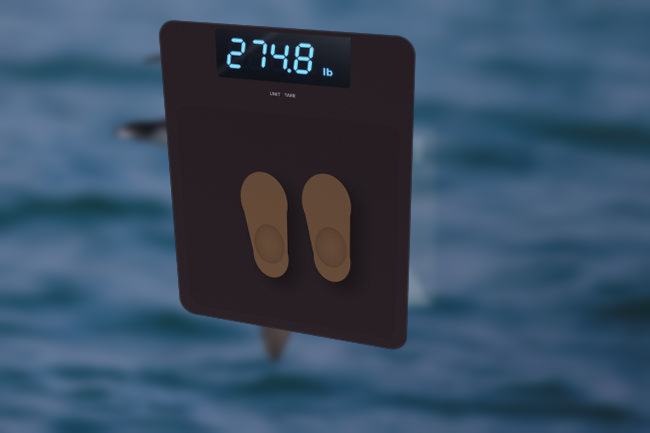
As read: 274.8
